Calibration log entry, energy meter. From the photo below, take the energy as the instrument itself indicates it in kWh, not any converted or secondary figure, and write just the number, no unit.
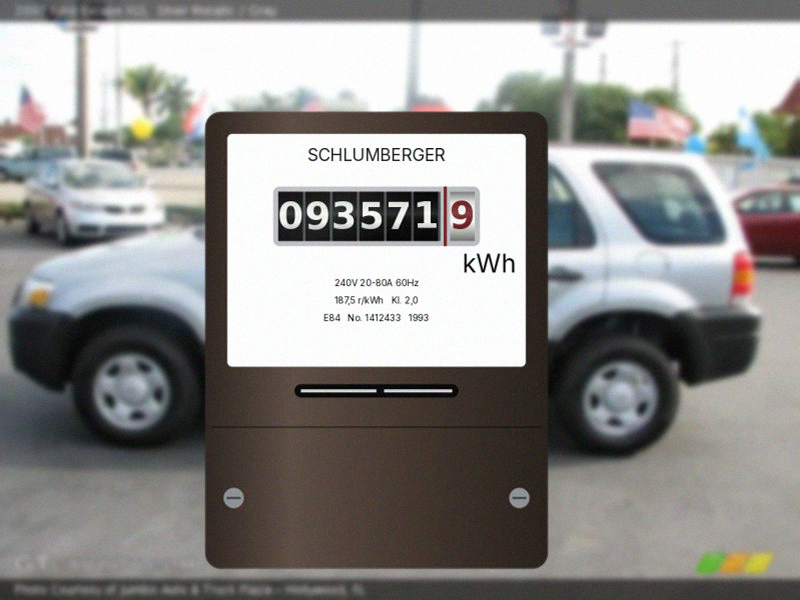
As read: 93571.9
